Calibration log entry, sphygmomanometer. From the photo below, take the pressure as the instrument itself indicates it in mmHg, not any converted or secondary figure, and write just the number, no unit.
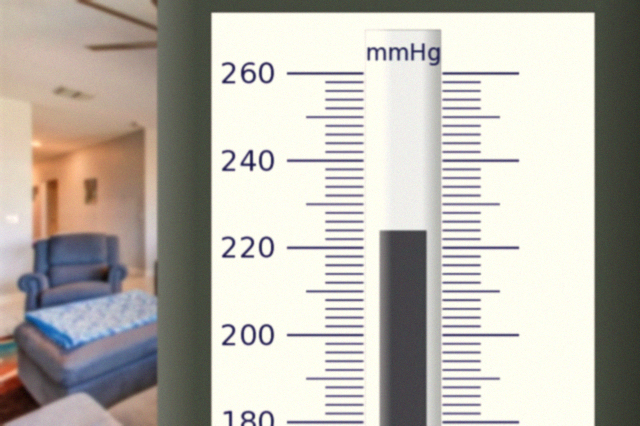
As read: 224
